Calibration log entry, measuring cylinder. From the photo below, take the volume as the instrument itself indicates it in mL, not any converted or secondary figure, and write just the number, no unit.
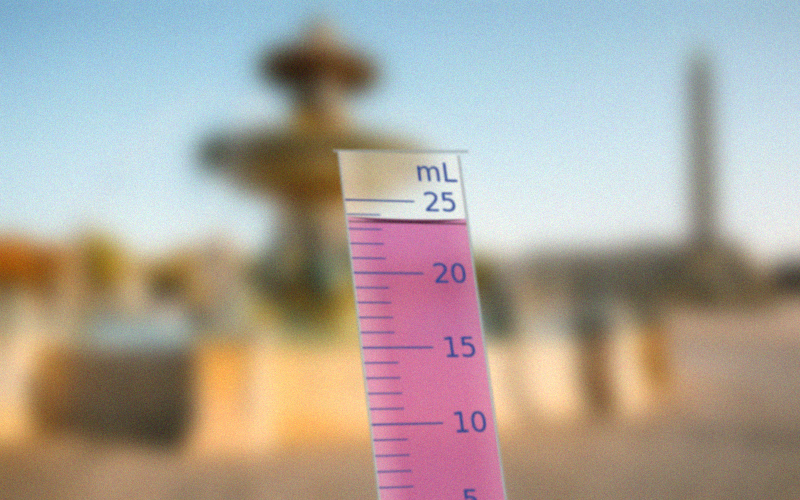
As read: 23.5
